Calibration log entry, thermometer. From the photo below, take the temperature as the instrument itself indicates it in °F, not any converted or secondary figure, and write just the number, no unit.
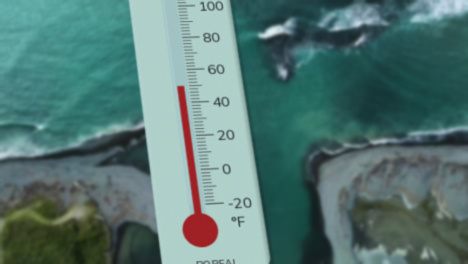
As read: 50
